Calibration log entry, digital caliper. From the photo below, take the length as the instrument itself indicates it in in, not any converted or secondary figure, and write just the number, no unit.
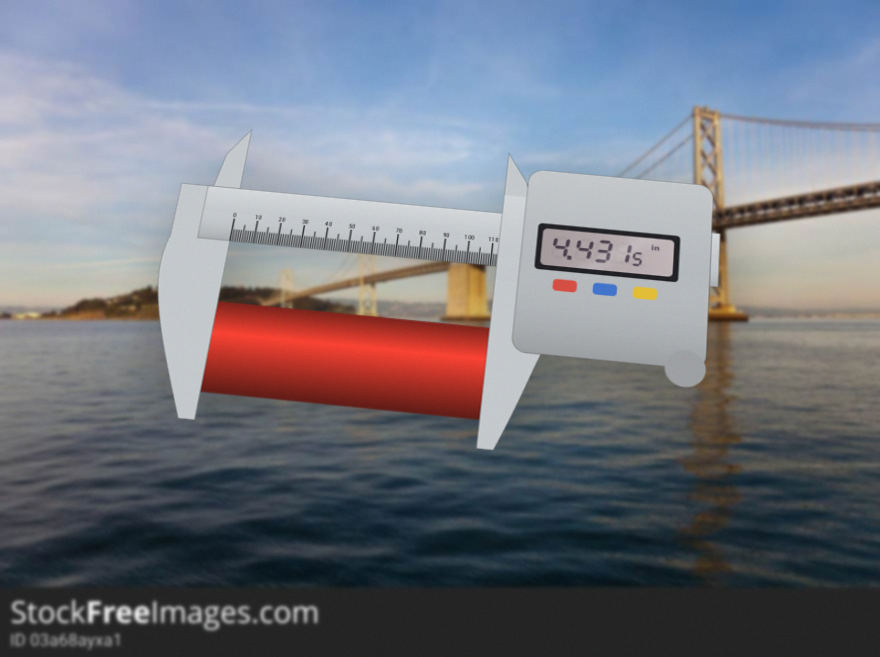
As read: 4.4315
